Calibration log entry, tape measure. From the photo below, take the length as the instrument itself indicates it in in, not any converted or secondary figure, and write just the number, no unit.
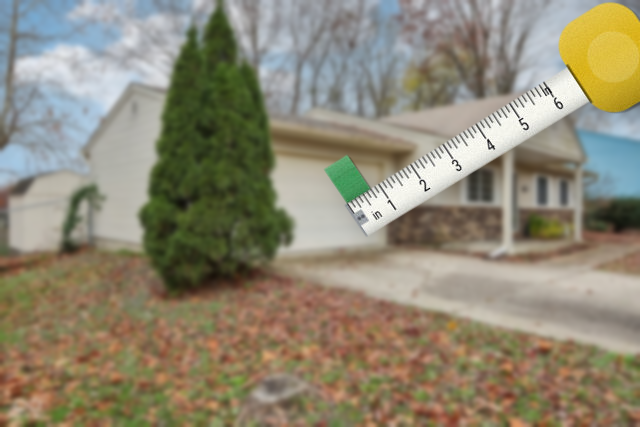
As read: 0.75
